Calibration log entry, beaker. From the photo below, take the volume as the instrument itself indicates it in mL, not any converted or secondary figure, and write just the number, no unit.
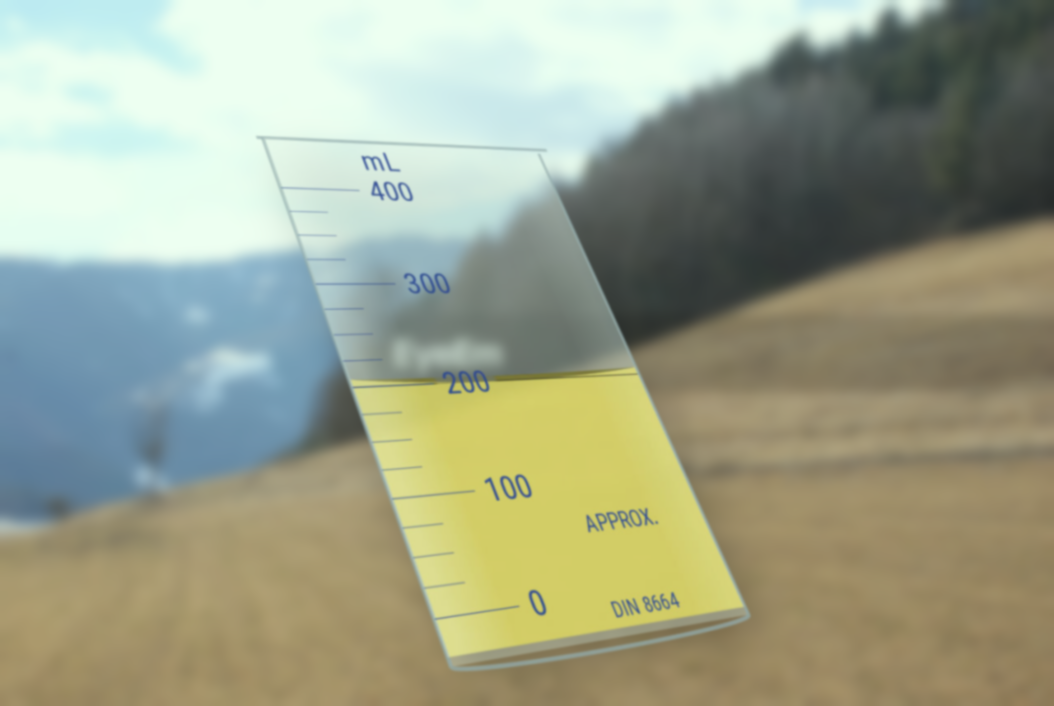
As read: 200
